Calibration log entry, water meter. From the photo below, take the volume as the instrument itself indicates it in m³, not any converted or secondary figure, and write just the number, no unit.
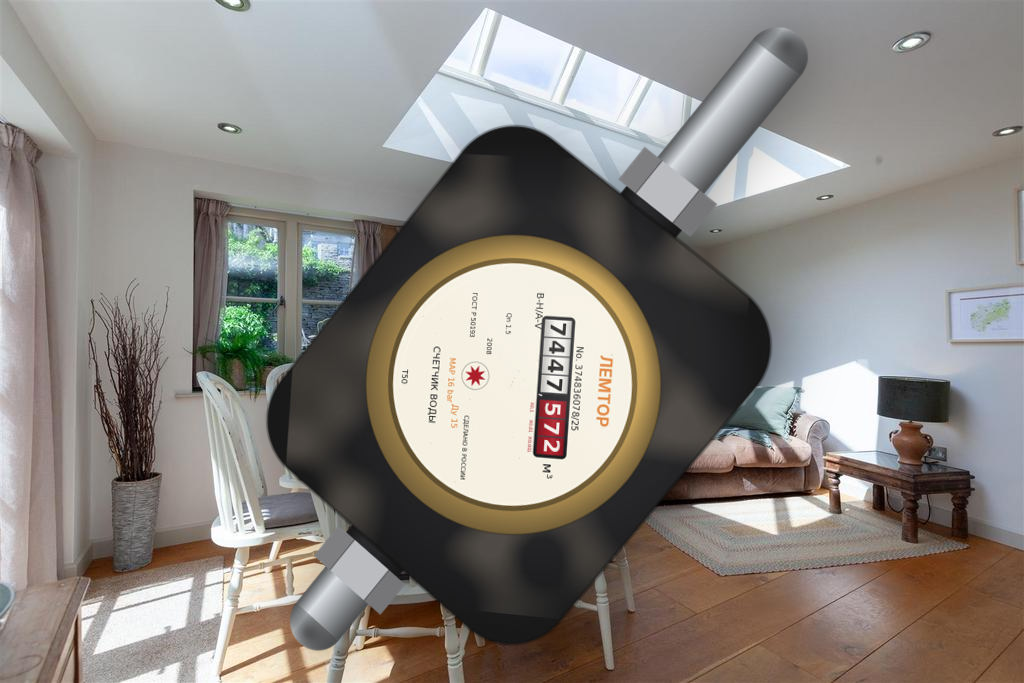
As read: 7447.572
